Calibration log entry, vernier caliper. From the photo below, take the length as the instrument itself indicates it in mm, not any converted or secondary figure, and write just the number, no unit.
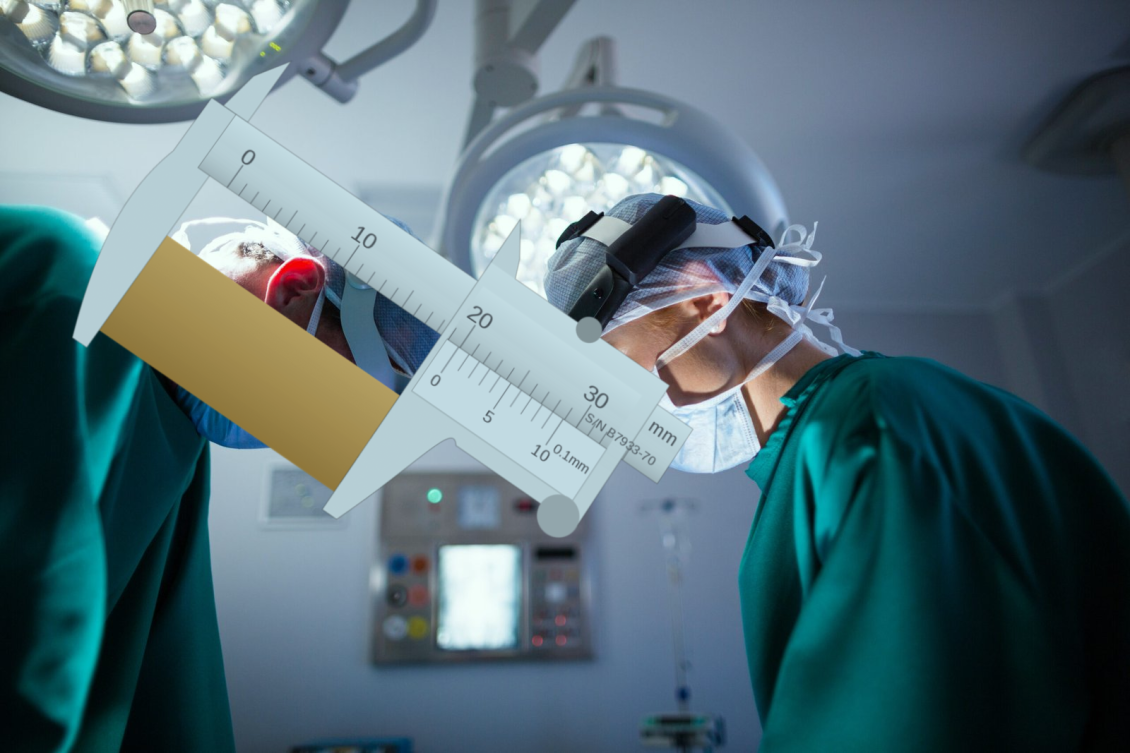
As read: 19.9
